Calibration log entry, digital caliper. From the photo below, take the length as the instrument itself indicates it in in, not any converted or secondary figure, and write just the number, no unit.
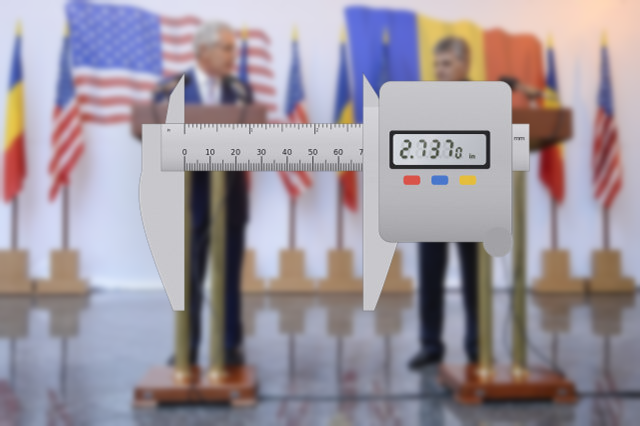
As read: 2.7370
